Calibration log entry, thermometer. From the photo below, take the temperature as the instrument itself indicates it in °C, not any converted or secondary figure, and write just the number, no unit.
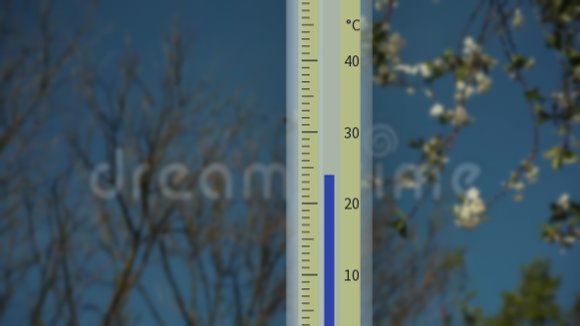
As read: 24
